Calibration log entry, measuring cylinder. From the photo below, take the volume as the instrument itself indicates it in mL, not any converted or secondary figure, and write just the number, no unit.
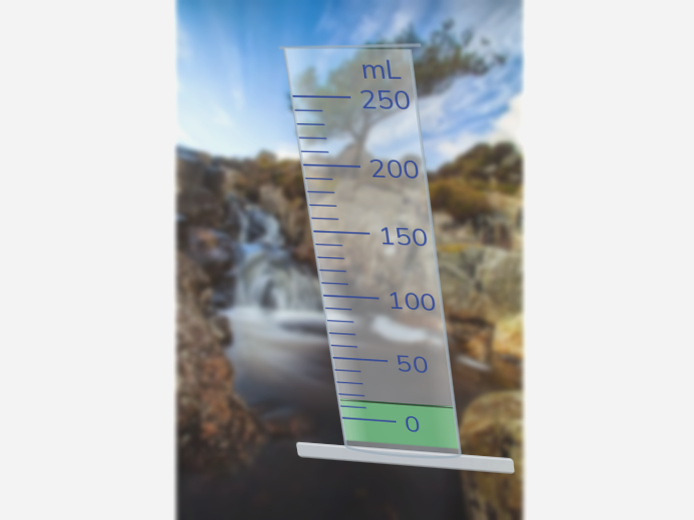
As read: 15
